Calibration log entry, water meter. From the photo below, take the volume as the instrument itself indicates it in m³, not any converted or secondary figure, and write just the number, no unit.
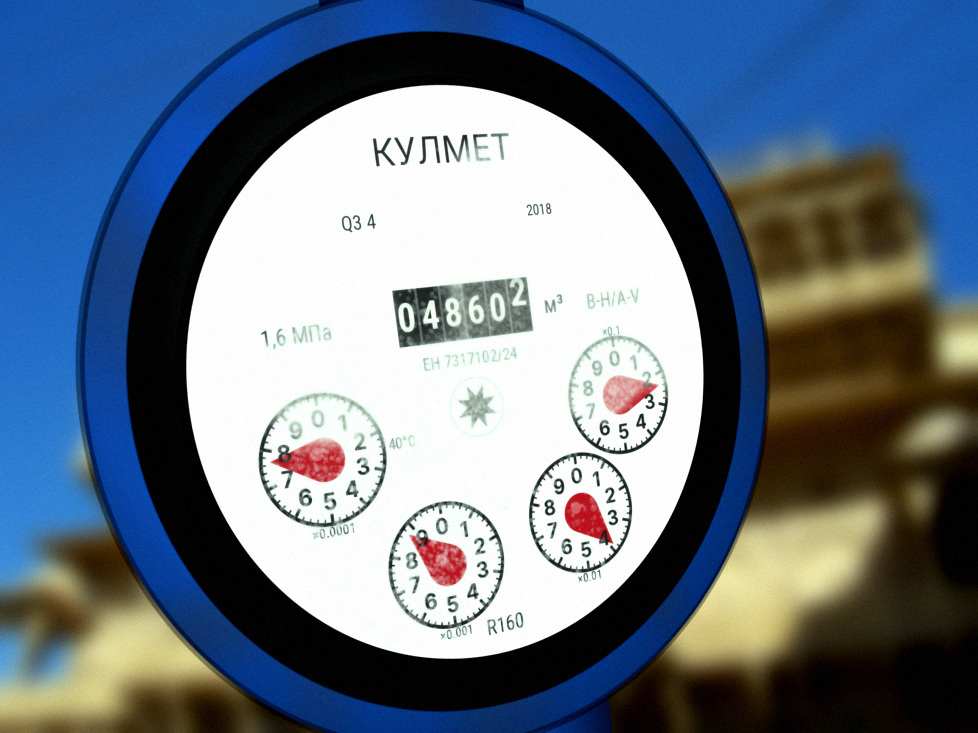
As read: 48602.2387
